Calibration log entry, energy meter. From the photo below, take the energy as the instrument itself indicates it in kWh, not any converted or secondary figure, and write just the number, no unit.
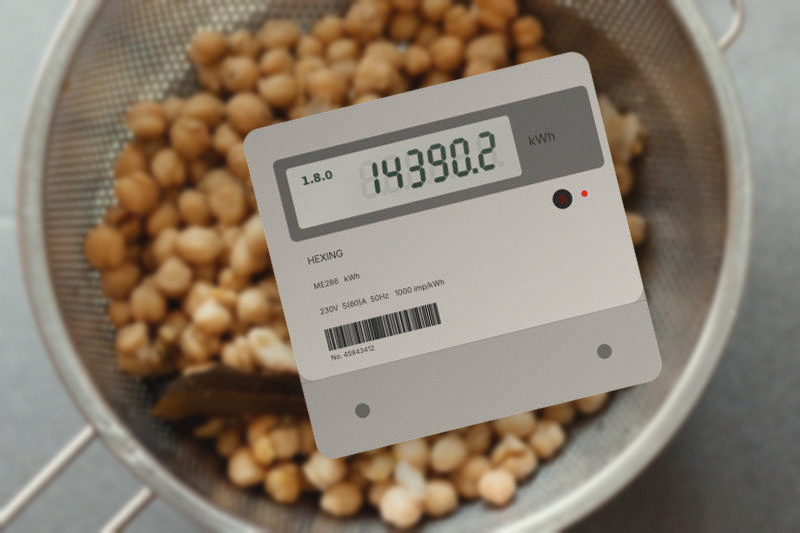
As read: 14390.2
